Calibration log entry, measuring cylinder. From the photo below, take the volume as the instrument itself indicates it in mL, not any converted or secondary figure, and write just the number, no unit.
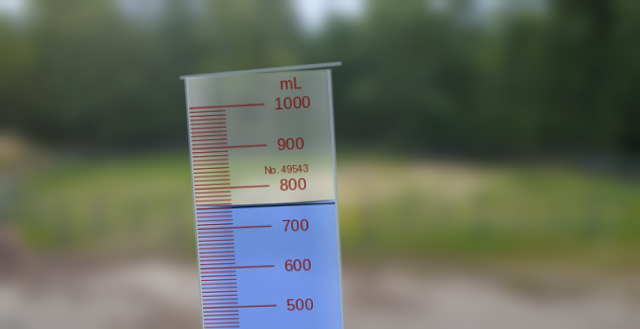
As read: 750
